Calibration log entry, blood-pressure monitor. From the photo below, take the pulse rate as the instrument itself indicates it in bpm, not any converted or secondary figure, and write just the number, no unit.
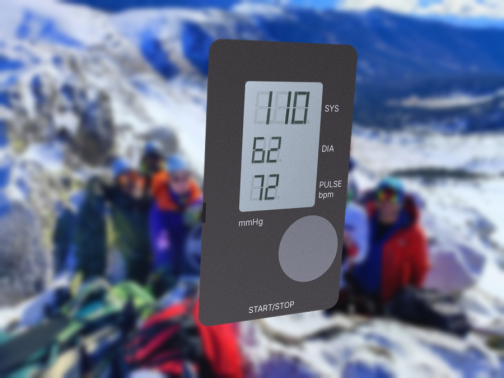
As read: 72
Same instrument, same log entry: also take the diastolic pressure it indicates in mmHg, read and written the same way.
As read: 62
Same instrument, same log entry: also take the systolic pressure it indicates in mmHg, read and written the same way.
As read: 110
